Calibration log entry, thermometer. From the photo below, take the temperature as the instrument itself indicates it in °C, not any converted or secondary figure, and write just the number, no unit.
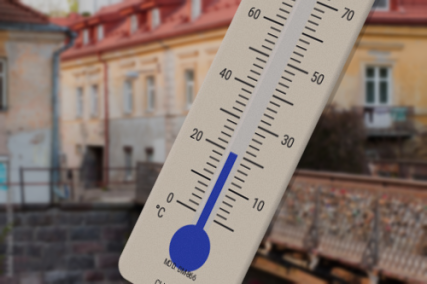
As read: 20
